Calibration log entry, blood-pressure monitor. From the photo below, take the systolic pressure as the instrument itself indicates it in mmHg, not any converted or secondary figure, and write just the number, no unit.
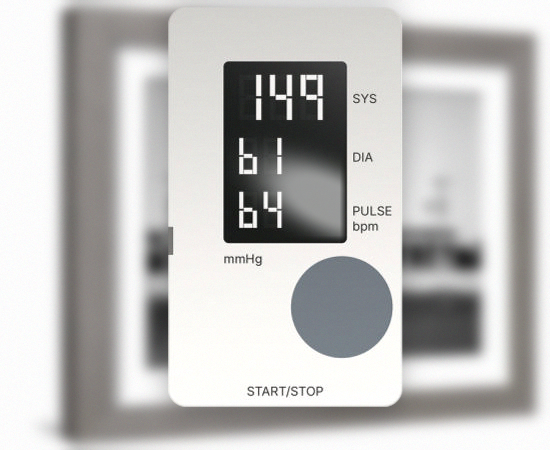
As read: 149
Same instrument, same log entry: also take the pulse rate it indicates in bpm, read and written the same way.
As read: 64
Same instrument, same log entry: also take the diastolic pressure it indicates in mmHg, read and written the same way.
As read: 61
